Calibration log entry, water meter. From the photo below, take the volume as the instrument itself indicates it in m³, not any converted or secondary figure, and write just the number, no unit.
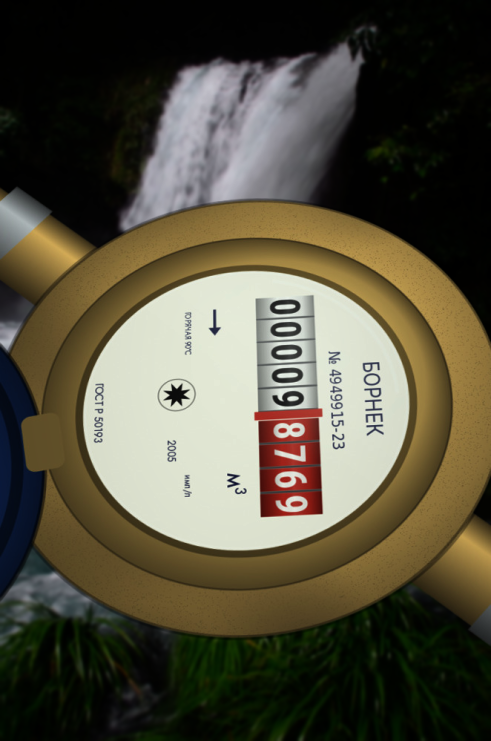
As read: 9.8769
